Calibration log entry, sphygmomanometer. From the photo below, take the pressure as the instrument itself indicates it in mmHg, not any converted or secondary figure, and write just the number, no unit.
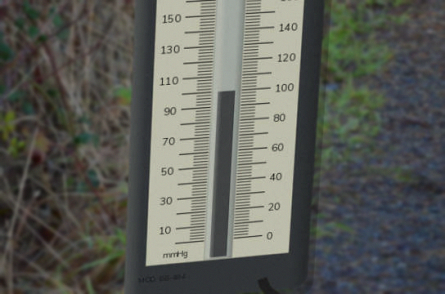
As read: 100
